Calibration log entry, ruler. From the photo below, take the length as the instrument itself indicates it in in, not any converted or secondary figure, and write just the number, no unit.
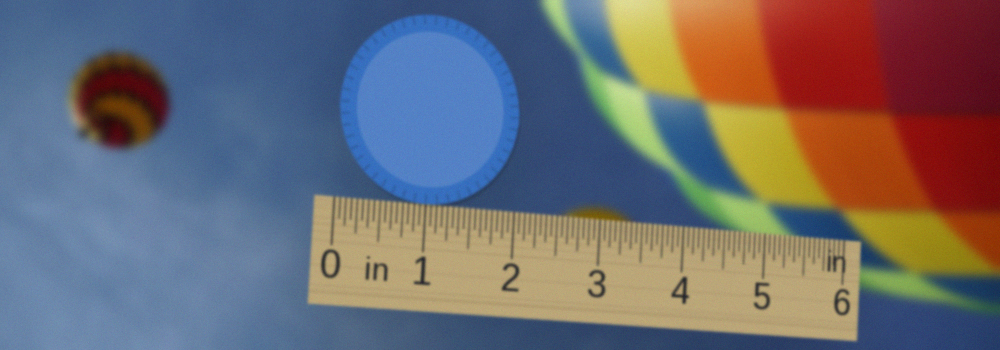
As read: 2
